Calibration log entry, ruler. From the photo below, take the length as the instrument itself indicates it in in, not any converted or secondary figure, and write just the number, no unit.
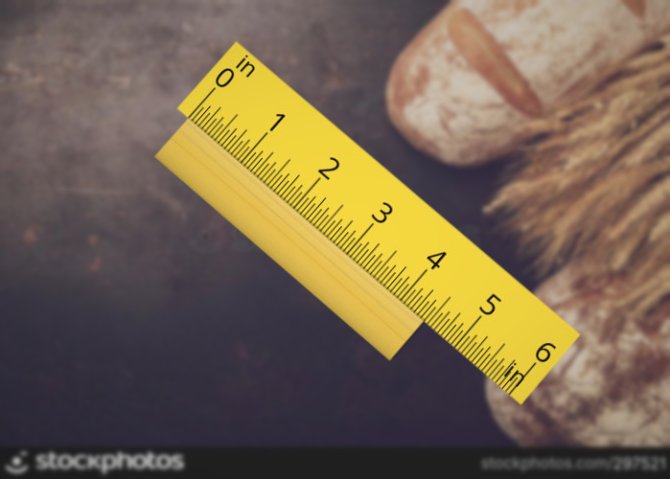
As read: 4.4375
